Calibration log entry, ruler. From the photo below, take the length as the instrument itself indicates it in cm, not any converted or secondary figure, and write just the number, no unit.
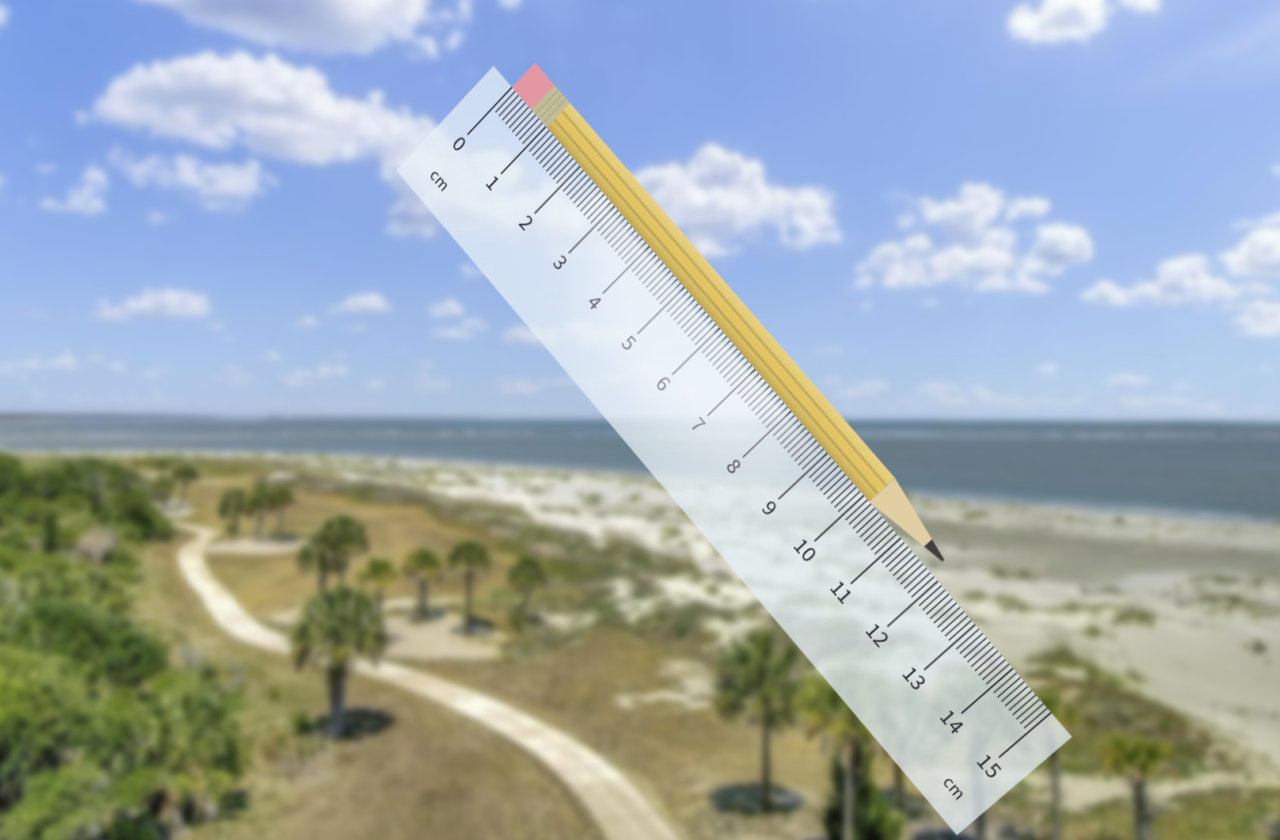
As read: 11.8
